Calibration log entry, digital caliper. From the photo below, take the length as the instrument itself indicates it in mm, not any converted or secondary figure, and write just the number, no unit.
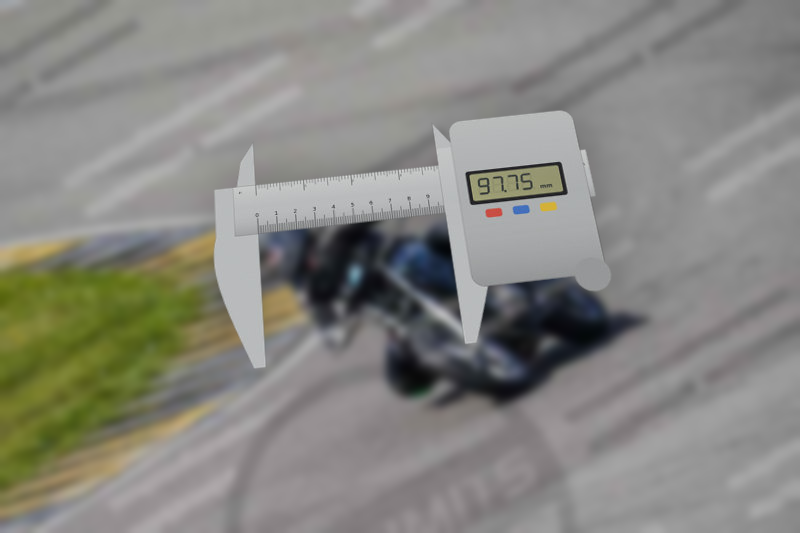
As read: 97.75
